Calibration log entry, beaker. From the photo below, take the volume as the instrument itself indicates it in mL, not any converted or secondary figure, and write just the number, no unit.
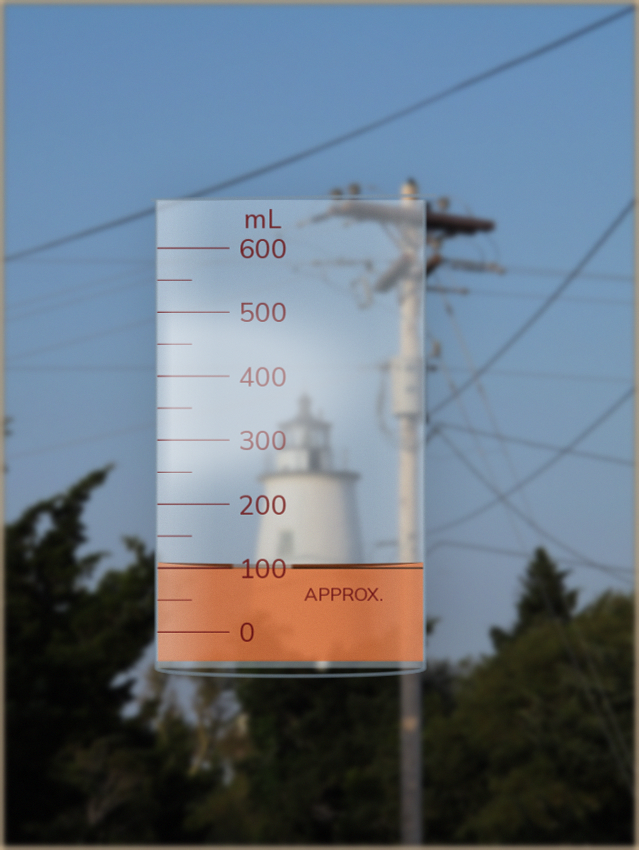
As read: 100
